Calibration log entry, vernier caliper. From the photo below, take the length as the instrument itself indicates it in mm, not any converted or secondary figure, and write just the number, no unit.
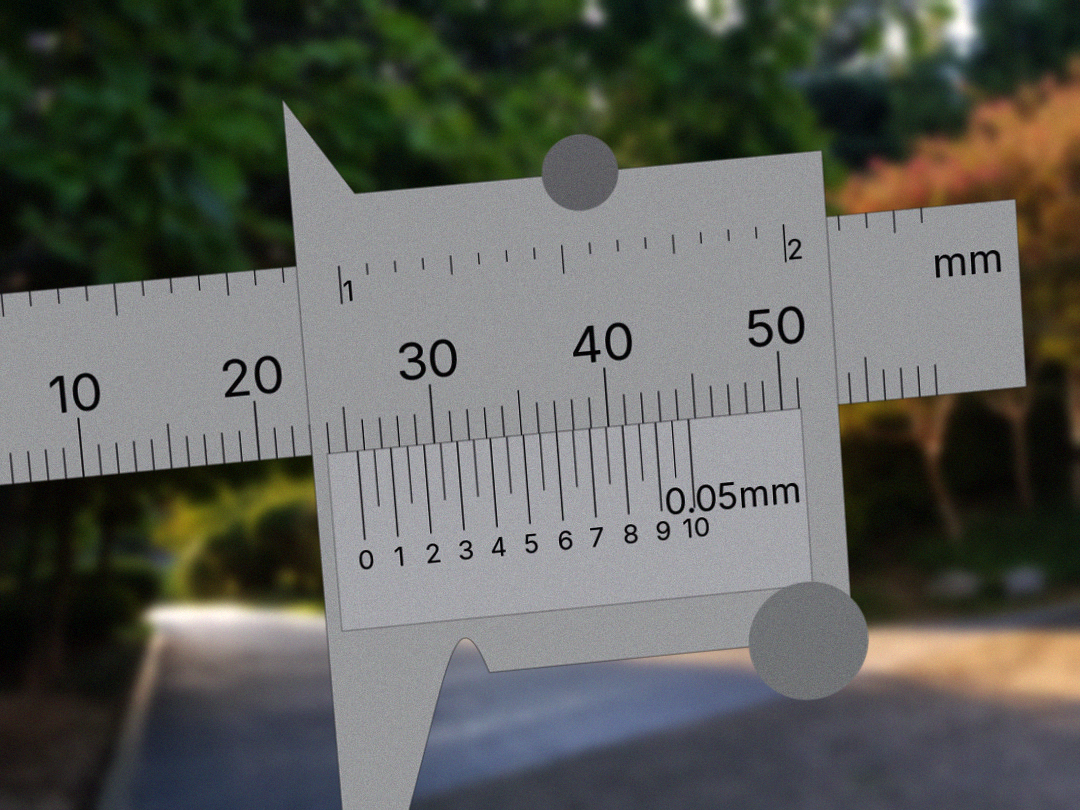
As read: 25.6
